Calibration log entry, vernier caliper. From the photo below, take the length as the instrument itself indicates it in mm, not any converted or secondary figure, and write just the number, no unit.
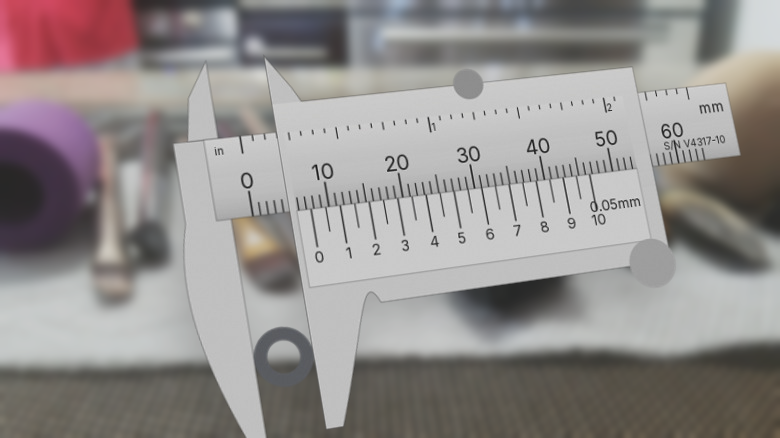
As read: 7.6
